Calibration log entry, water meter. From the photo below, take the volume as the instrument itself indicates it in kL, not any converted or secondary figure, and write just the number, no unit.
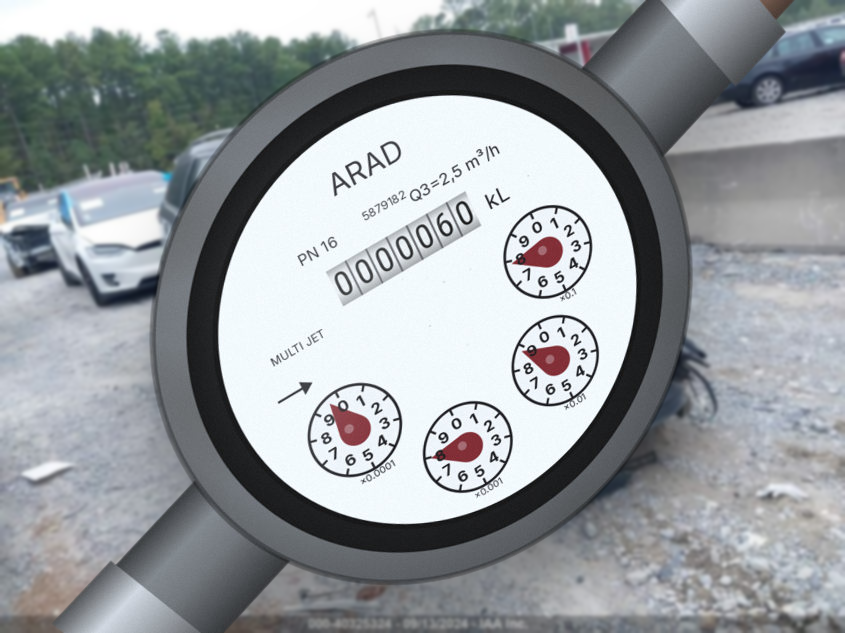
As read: 60.7879
